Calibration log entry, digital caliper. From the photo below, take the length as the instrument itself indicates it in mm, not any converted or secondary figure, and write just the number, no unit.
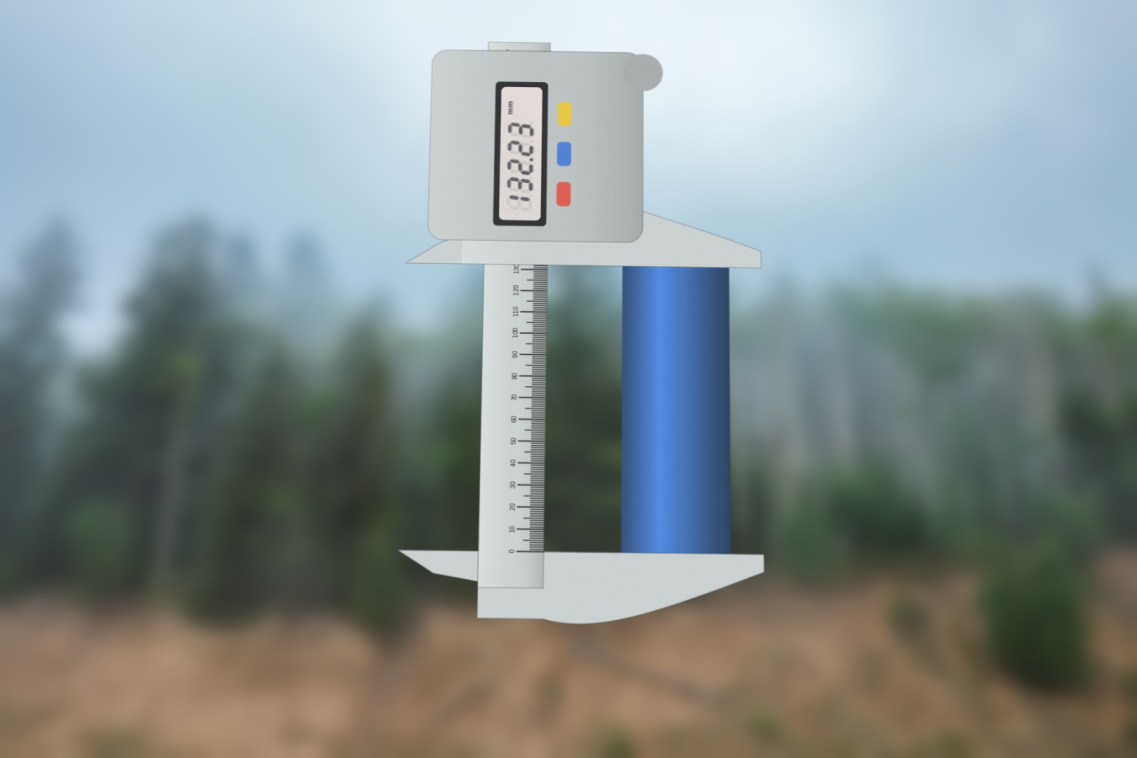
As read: 132.23
